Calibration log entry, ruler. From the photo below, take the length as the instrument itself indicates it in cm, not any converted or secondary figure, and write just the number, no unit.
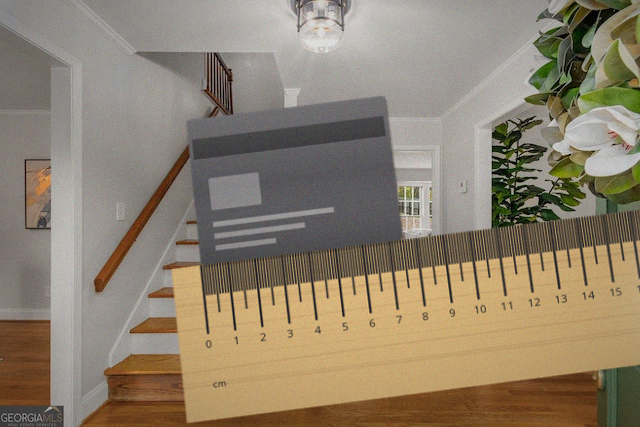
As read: 7.5
